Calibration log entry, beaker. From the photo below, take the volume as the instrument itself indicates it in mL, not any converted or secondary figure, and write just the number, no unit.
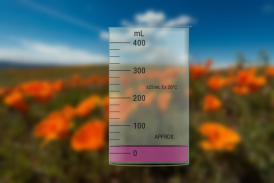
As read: 25
